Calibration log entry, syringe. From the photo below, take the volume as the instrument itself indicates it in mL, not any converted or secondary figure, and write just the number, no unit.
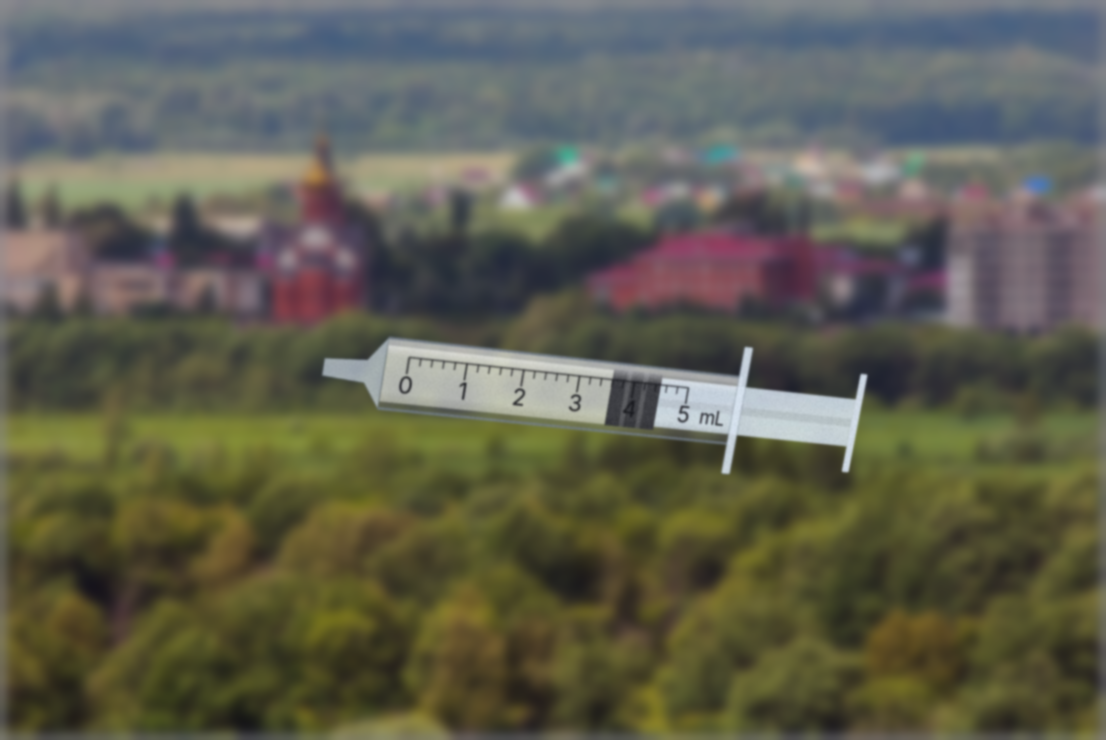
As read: 3.6
